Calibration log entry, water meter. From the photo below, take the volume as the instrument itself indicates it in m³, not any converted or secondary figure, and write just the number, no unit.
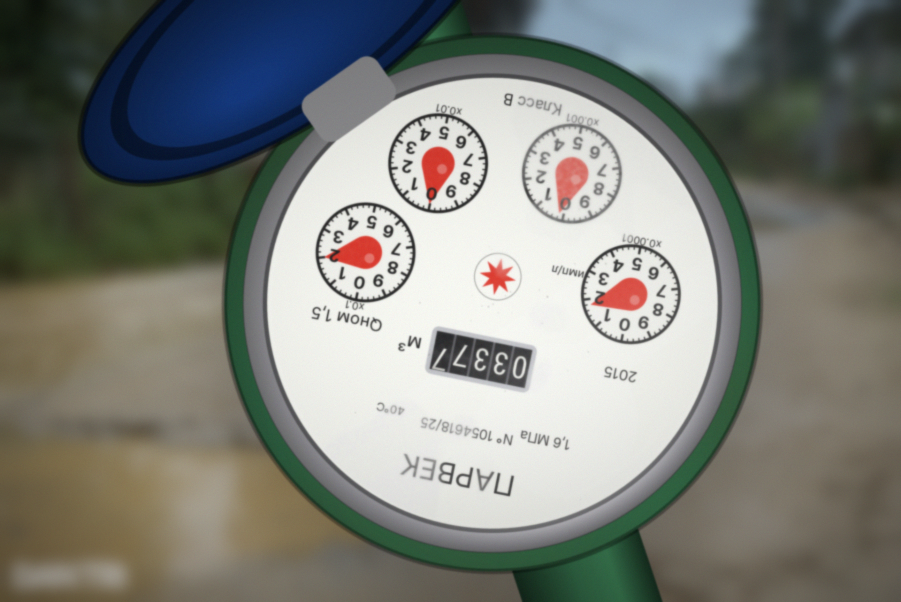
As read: 3377.2001
